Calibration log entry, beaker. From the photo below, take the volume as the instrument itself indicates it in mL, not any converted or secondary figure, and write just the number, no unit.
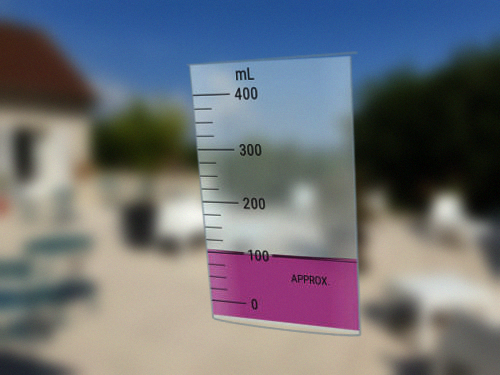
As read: 100
